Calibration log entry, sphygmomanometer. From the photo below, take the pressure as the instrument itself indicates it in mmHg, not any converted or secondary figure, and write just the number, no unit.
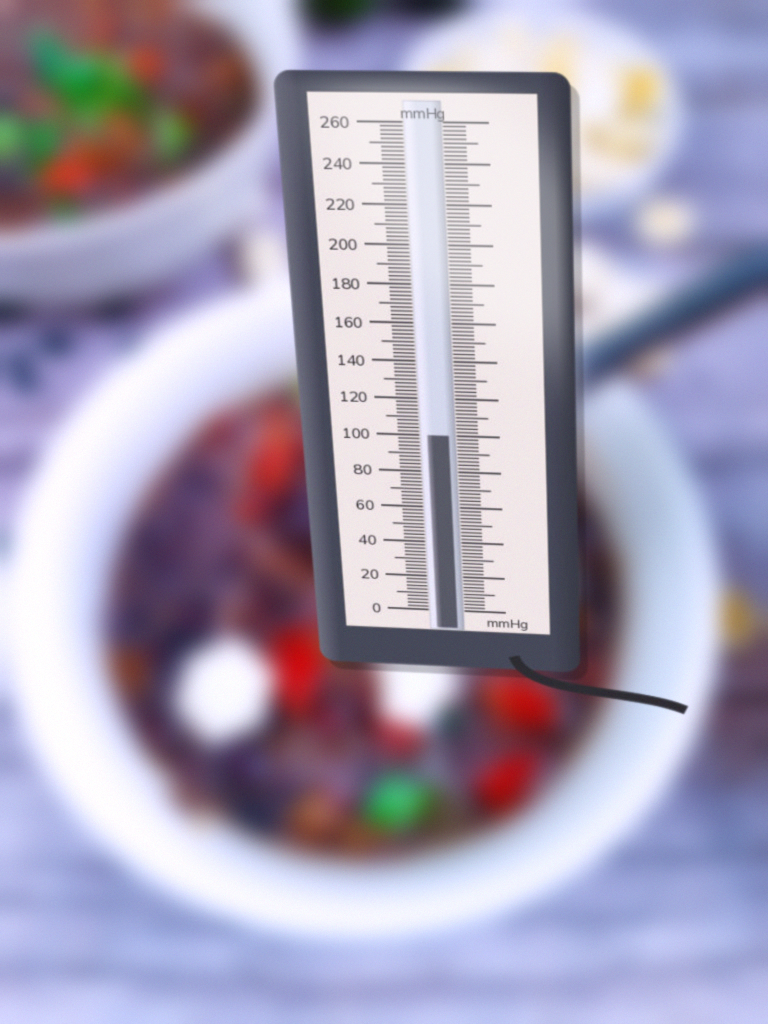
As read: 100
